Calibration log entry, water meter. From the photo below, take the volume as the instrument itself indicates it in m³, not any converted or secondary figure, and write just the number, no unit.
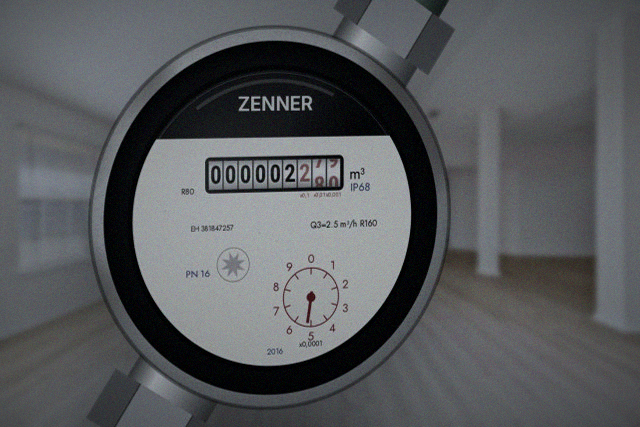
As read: 2.2795
